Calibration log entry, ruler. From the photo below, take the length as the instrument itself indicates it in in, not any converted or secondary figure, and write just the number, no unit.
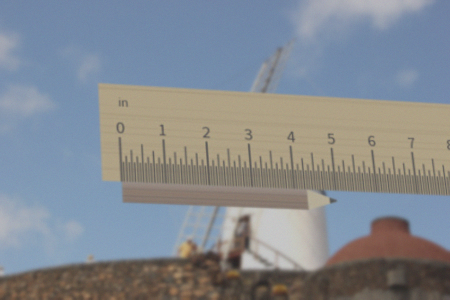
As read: 5
